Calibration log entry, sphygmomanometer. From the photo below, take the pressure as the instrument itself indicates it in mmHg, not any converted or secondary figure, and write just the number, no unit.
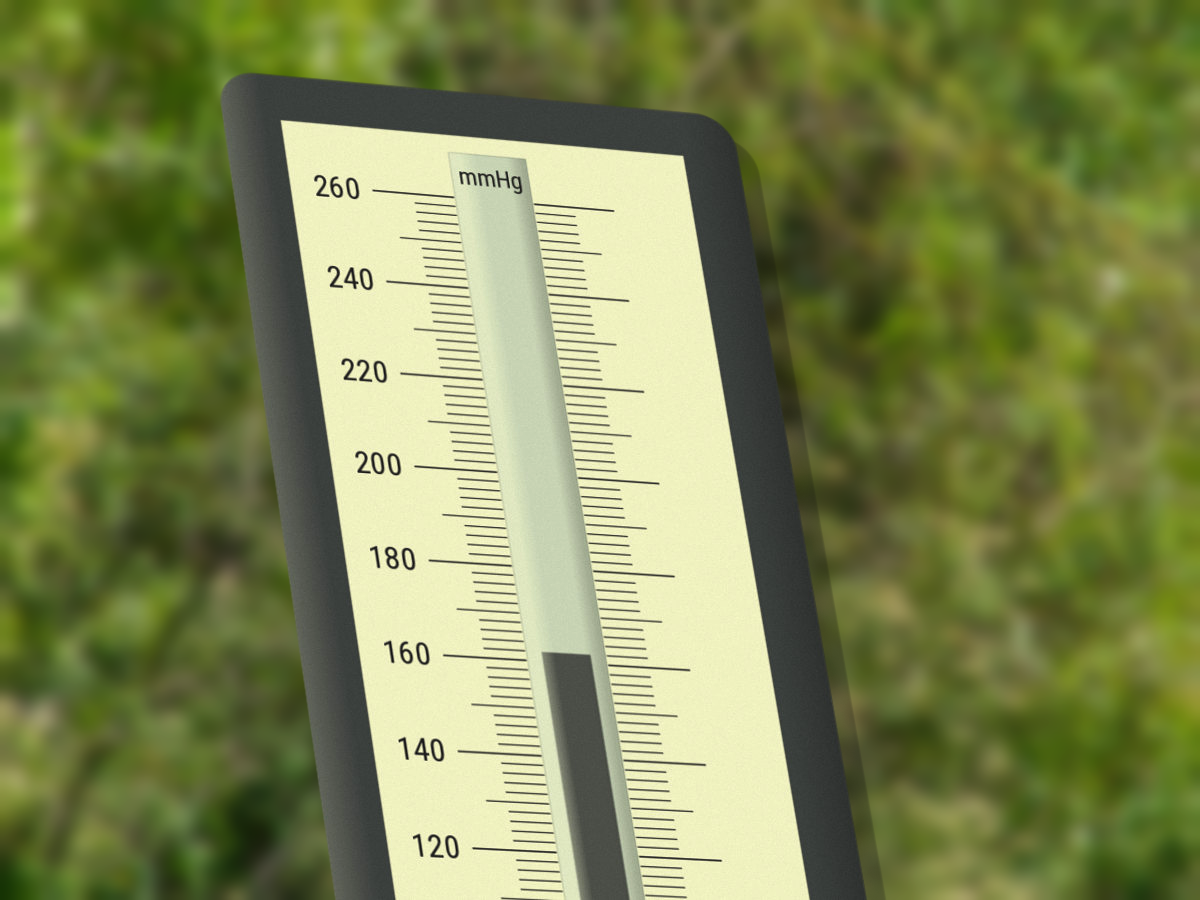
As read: 162
